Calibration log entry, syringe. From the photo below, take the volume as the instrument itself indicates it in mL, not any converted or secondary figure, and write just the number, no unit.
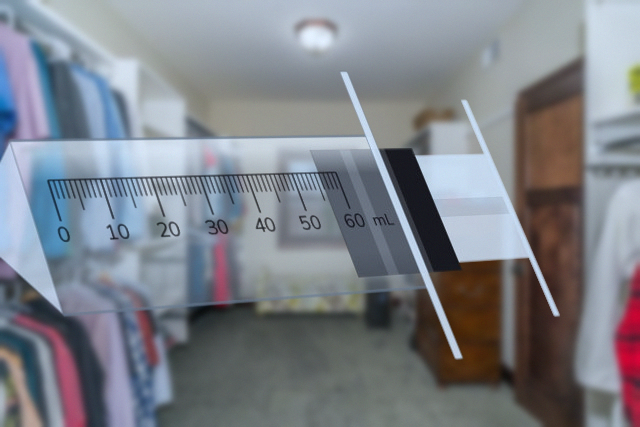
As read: 56
